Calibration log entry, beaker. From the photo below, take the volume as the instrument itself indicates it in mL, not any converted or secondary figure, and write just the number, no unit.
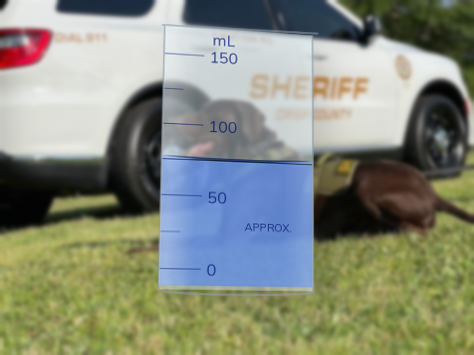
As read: 75
